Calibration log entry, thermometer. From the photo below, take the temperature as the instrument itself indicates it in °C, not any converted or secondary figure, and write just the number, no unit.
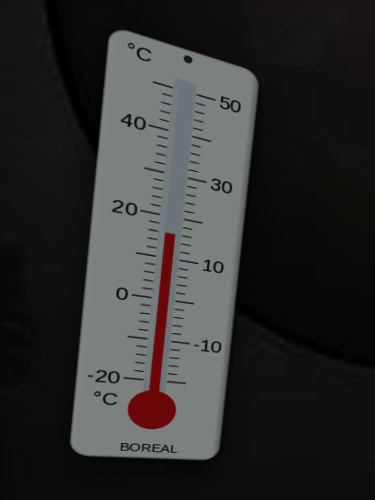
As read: 16
